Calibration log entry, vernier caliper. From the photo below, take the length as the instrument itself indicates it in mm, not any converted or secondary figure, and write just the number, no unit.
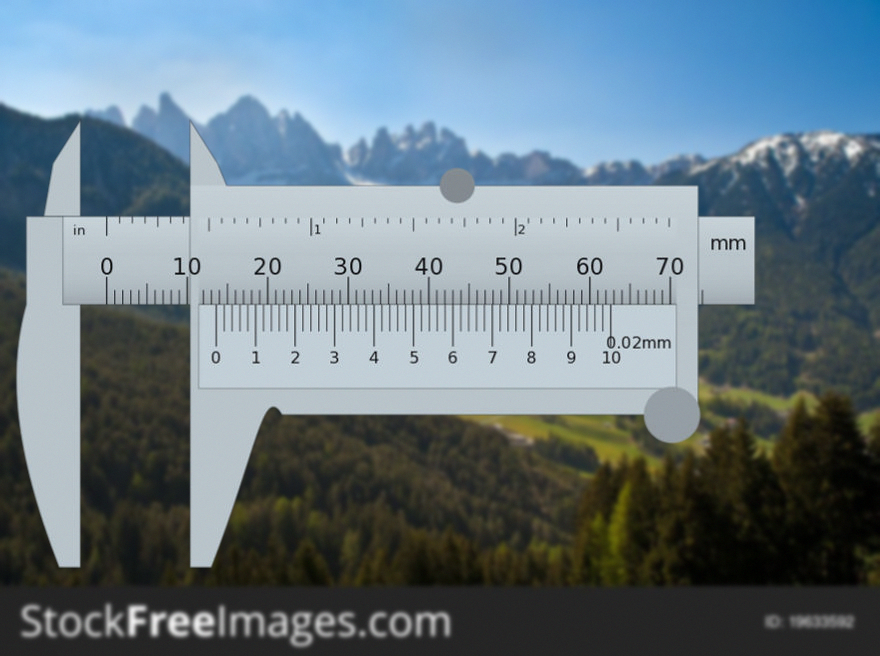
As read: 13.6
